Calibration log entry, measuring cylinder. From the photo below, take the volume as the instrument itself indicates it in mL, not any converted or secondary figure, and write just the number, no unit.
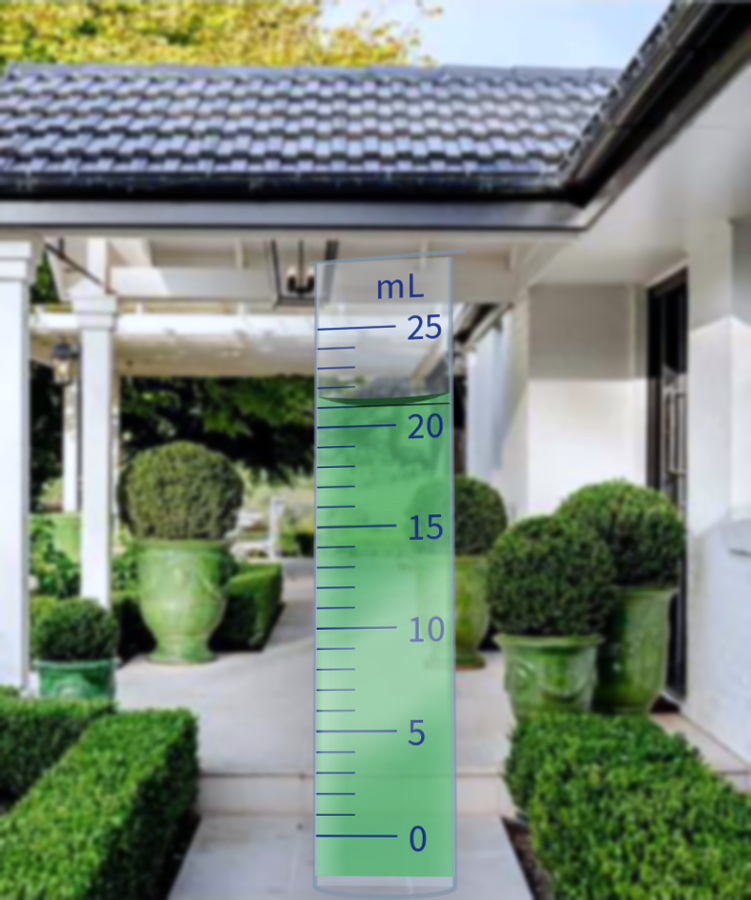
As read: 21
